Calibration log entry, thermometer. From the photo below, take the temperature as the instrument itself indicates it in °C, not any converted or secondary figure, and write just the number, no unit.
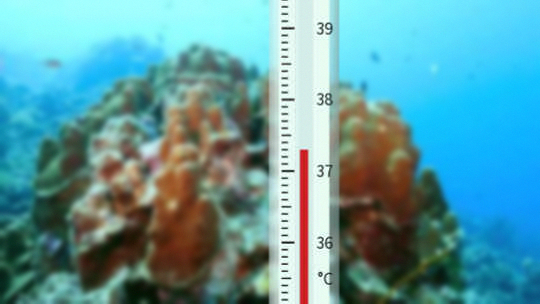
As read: 37.3
